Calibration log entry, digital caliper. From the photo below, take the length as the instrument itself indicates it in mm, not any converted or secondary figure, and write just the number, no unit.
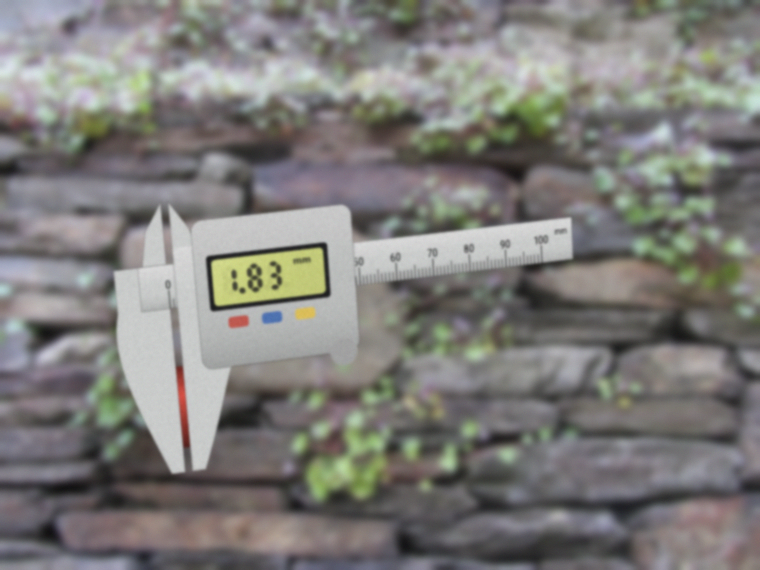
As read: 1.83
